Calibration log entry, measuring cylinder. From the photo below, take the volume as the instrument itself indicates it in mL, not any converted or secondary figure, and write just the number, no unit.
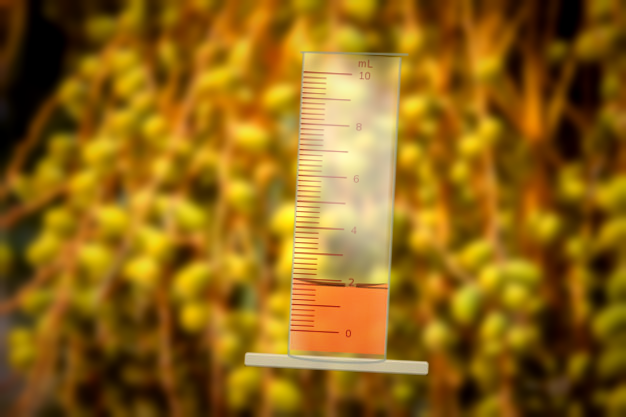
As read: 1.8
